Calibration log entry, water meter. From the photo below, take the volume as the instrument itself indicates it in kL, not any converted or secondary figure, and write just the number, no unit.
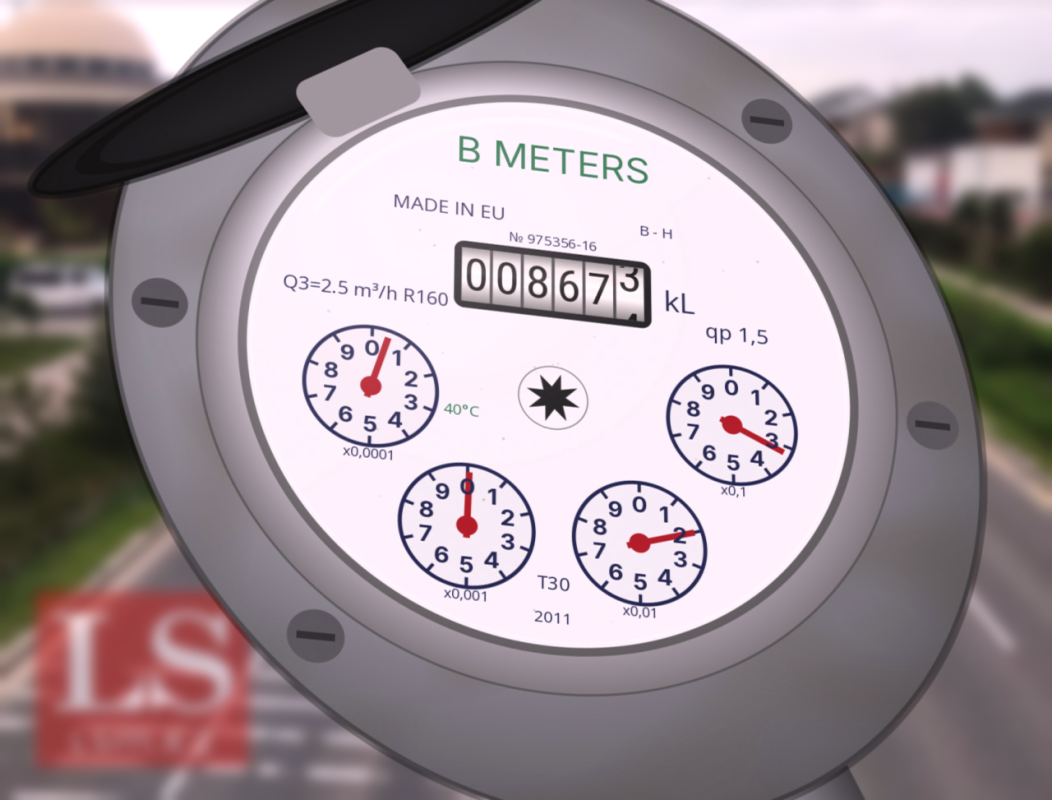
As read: 8673.3200
